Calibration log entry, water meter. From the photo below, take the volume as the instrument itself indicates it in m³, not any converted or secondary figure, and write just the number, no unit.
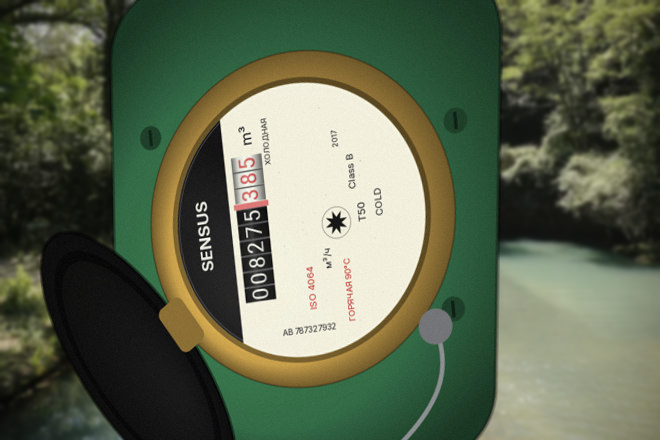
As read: 8275.385
